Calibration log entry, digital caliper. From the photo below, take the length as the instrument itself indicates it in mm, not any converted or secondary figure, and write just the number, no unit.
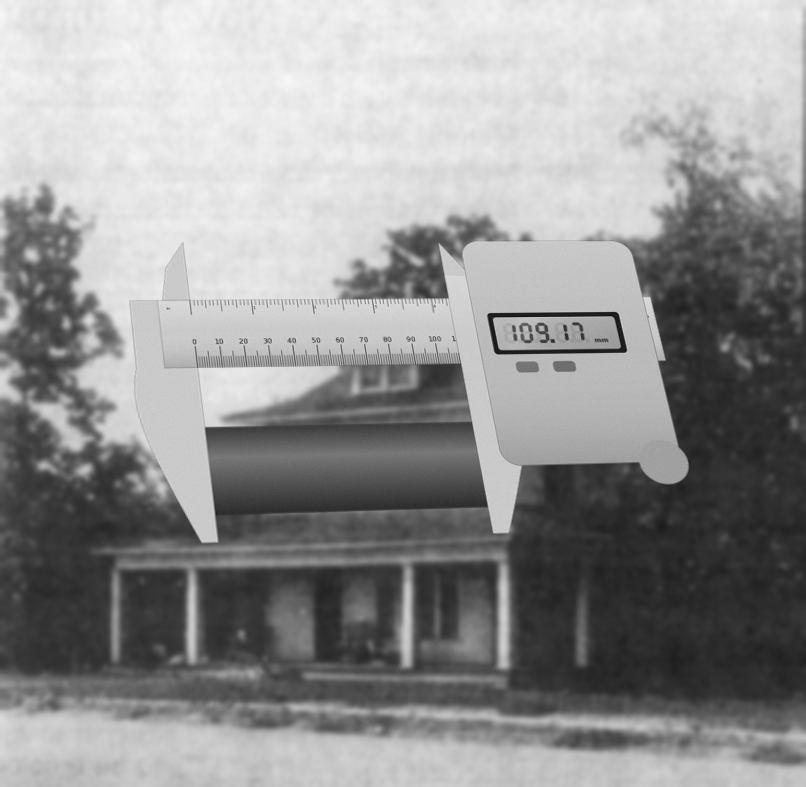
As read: 109.17
